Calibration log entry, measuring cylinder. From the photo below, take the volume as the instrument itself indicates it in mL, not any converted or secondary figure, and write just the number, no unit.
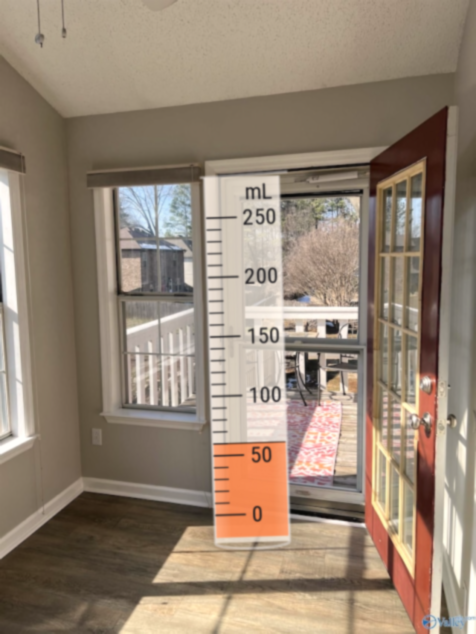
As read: 60
